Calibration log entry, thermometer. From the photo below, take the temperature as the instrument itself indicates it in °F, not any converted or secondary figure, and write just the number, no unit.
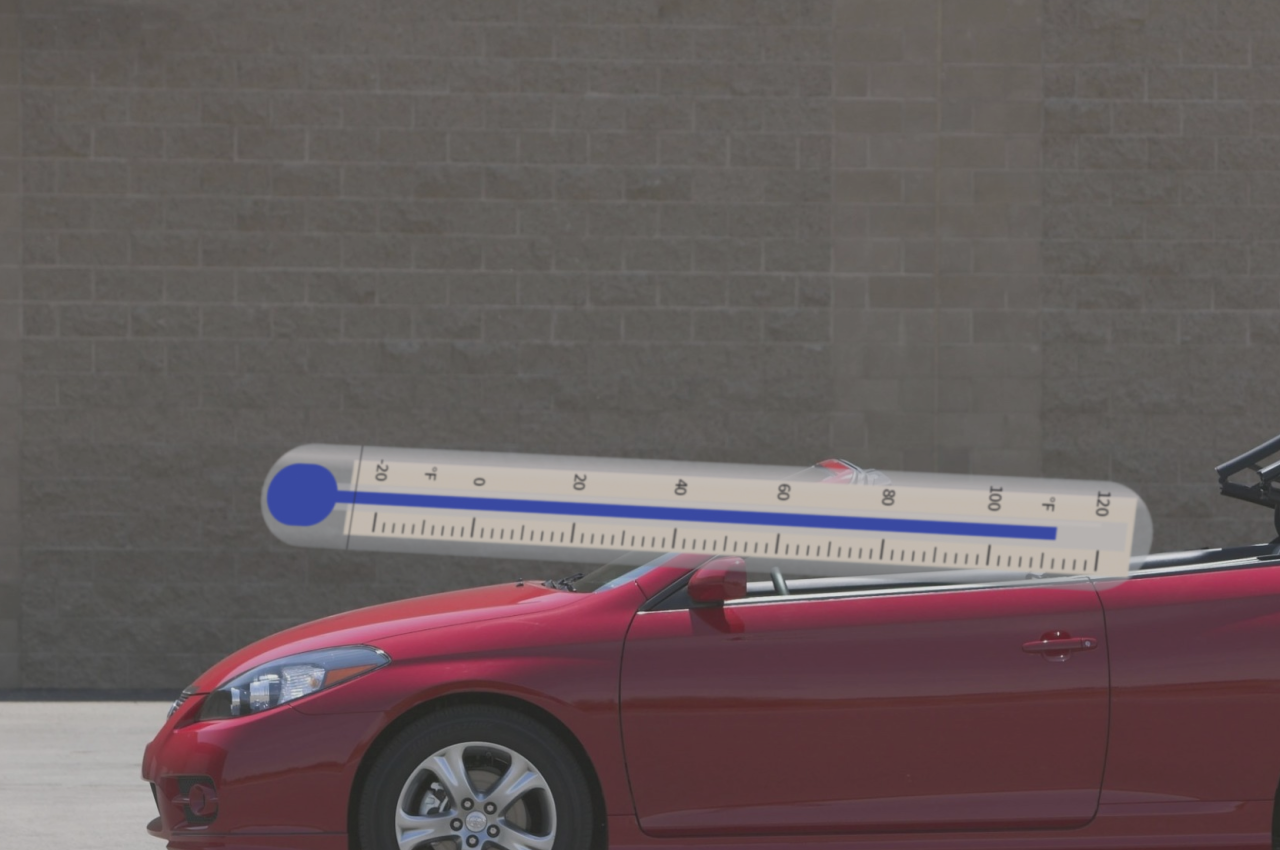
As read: 112
